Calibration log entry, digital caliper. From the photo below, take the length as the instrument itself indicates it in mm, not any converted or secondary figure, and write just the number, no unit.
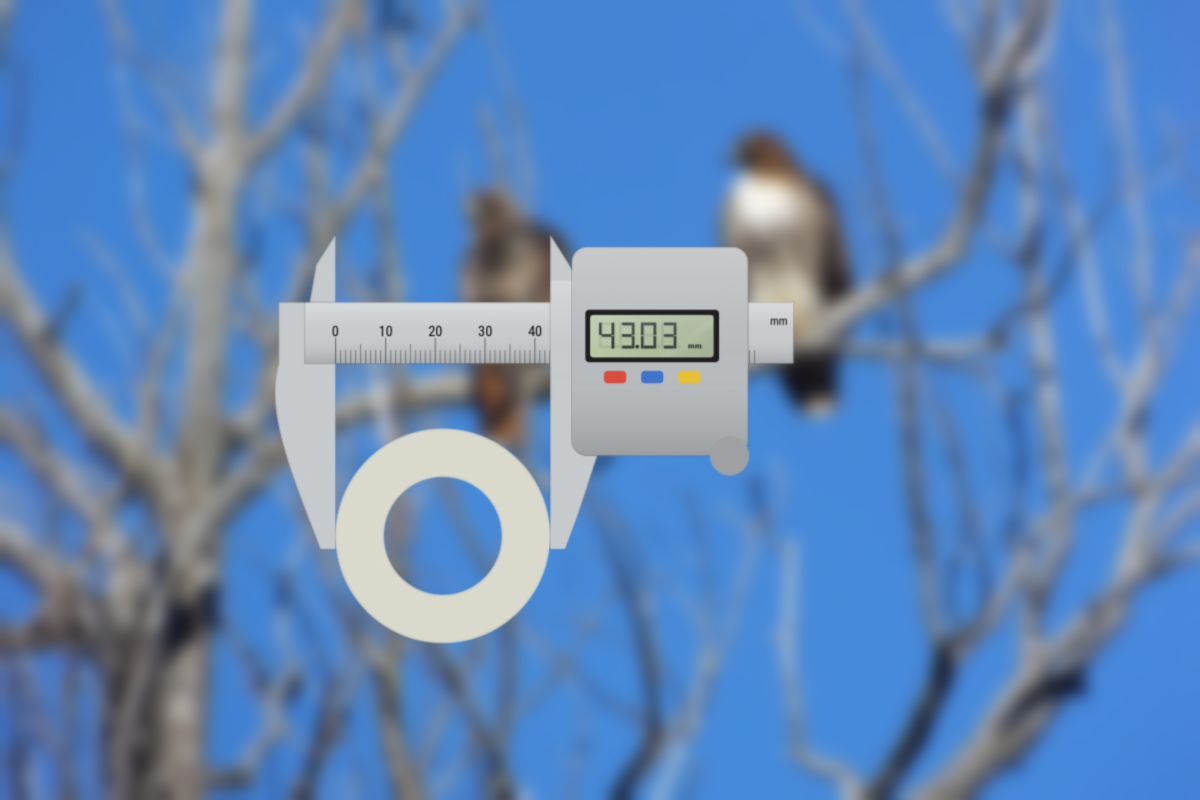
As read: 43.03
